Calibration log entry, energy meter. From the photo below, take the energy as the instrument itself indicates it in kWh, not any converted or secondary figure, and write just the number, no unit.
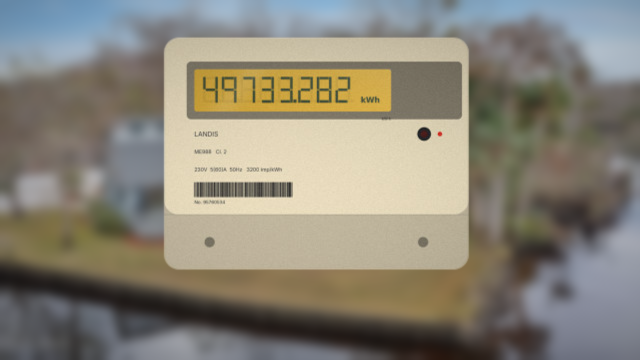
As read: 49733.282
